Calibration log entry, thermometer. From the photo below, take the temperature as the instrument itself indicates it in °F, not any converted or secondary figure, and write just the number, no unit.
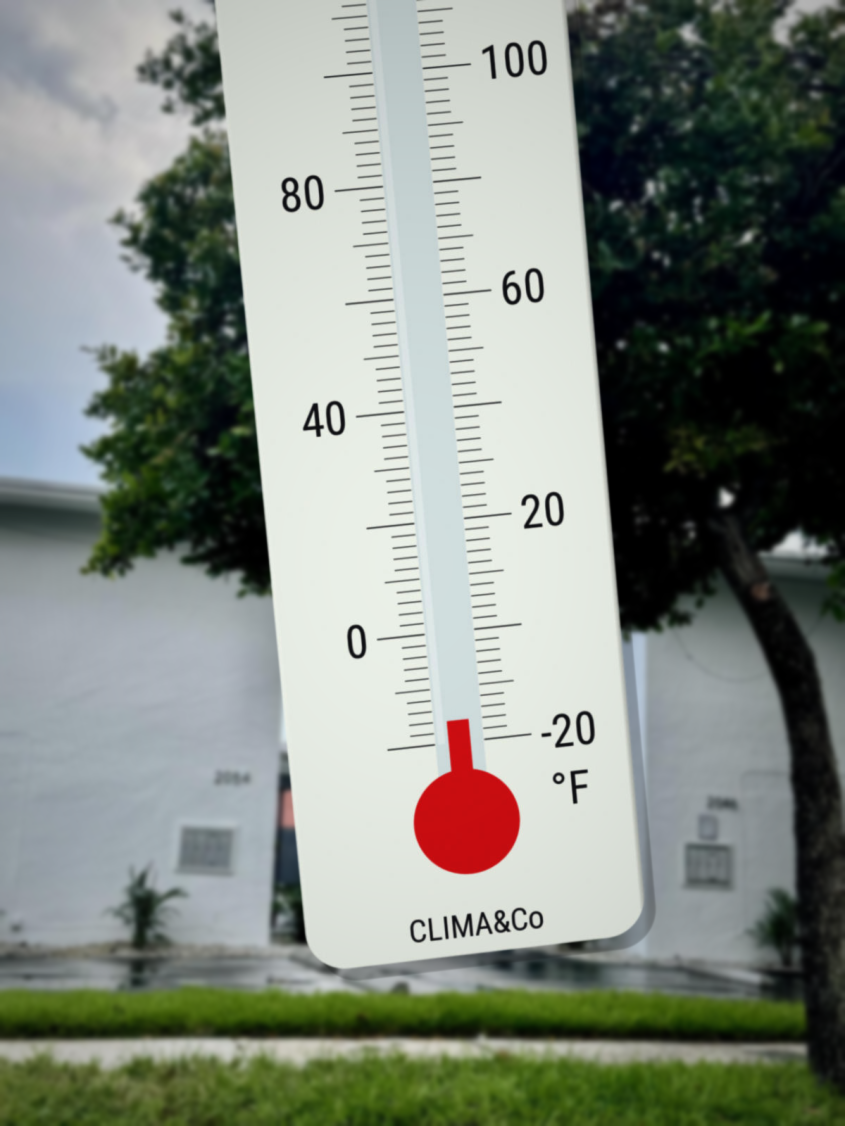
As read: -16
